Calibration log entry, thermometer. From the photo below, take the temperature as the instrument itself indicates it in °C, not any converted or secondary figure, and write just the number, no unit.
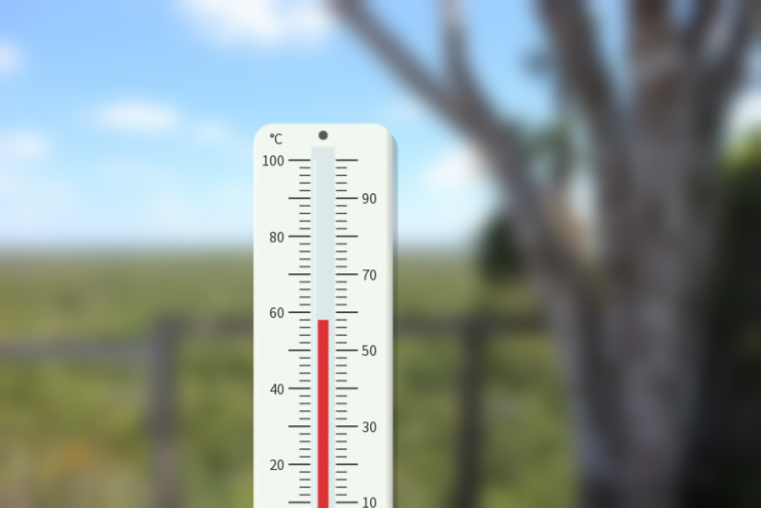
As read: 58
